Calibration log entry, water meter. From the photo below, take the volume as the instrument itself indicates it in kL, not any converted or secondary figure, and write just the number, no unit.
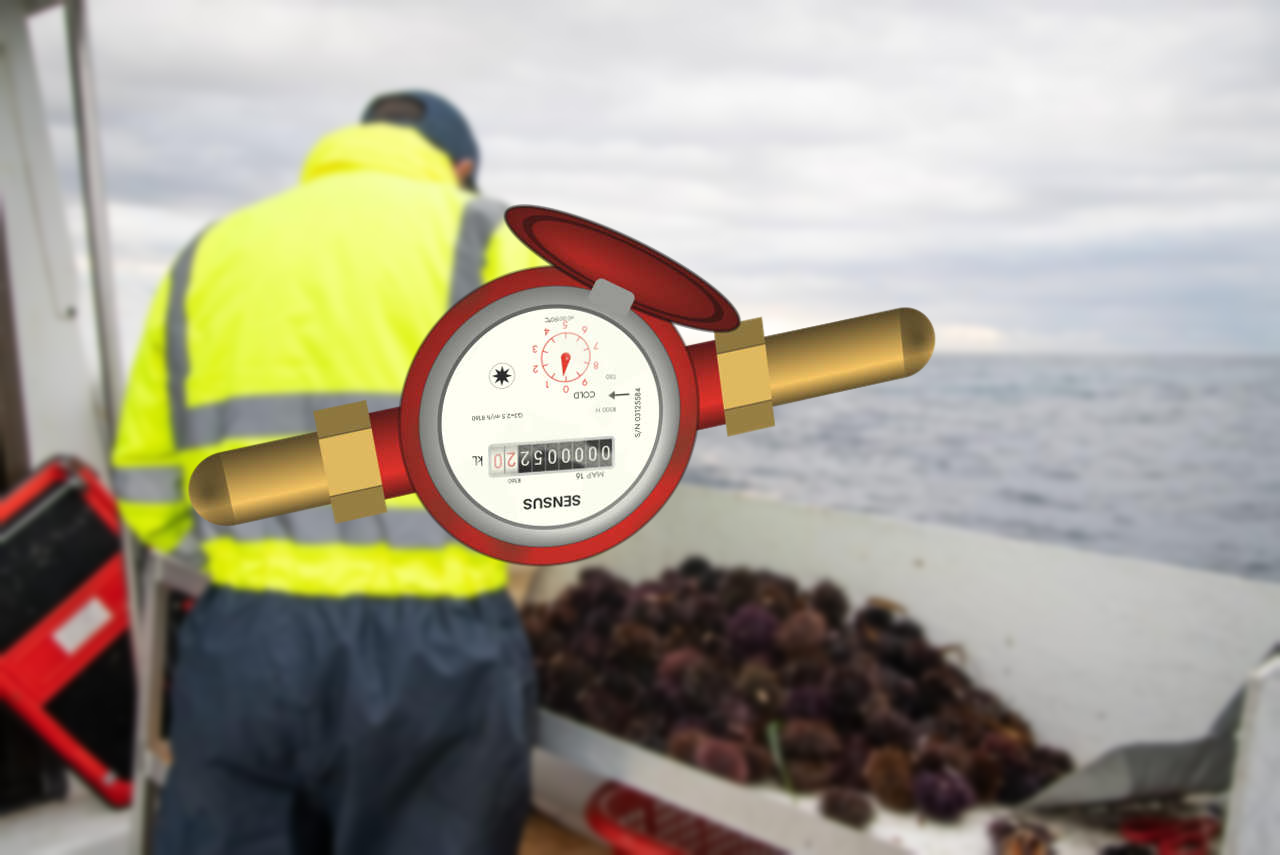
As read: 52.200
